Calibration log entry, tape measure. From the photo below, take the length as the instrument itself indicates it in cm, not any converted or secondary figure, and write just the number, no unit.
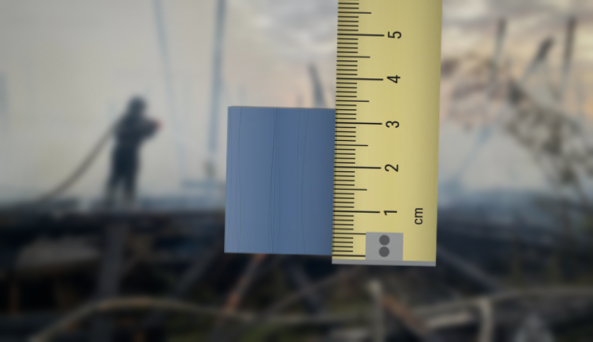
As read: 3.3
